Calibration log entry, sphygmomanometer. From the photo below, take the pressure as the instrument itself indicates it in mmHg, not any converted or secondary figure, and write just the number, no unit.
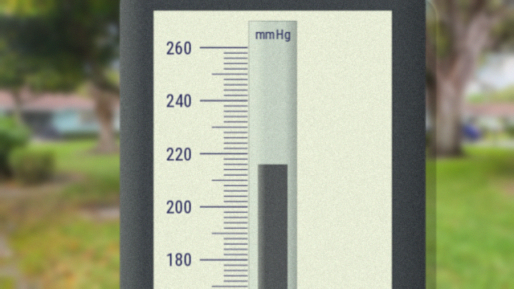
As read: 216
